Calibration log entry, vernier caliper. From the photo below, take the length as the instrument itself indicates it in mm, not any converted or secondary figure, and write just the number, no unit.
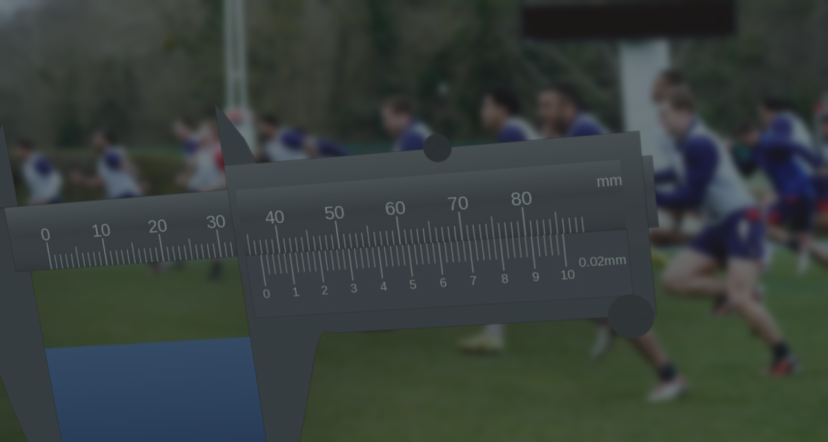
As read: 36.8
